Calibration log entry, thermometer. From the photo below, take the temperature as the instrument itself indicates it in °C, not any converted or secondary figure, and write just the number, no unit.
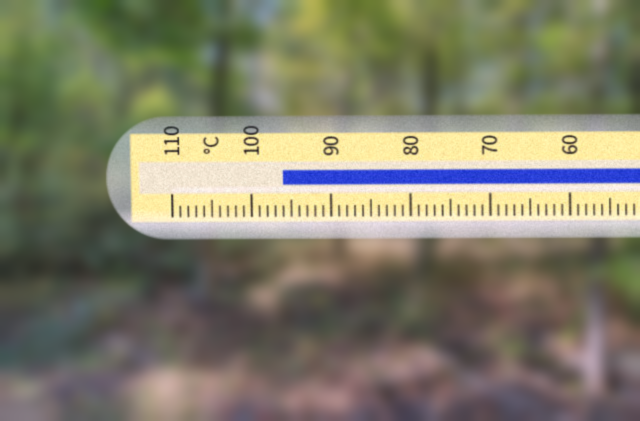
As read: 96
